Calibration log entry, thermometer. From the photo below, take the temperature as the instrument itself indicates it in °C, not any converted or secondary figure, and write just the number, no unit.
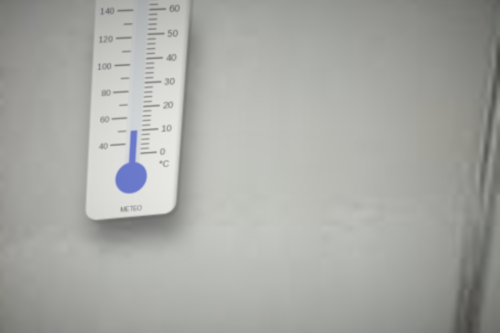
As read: 10
